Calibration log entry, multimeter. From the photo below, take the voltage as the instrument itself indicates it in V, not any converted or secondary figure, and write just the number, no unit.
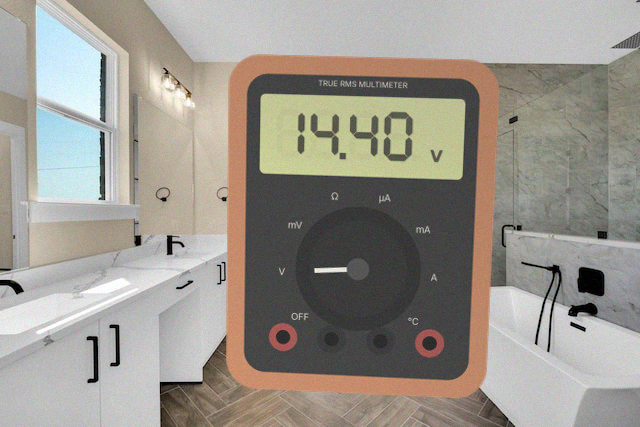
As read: 14.40
